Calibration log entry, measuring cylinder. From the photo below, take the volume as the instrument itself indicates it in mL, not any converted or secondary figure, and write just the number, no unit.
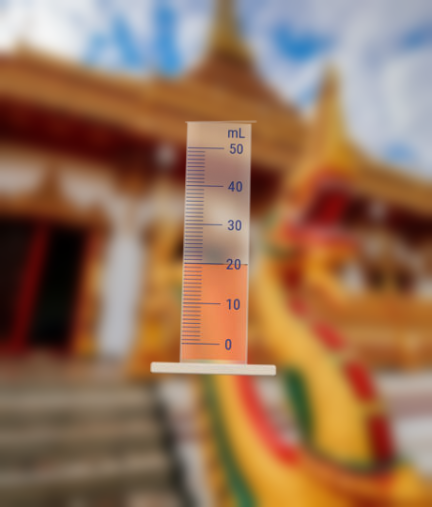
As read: 20
